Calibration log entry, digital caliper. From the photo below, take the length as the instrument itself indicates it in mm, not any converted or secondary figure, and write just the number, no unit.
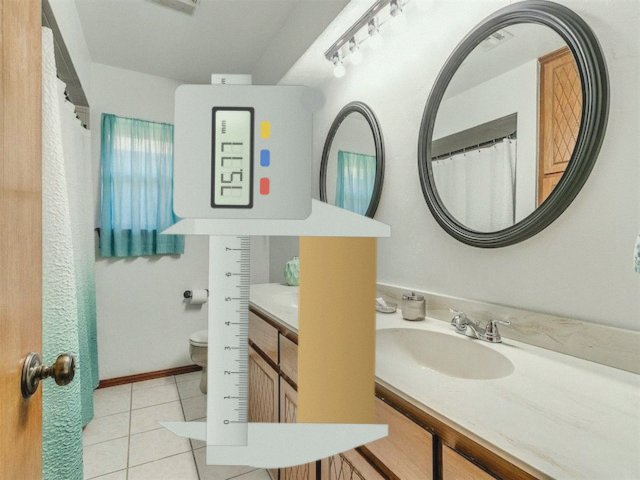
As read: 75.77
